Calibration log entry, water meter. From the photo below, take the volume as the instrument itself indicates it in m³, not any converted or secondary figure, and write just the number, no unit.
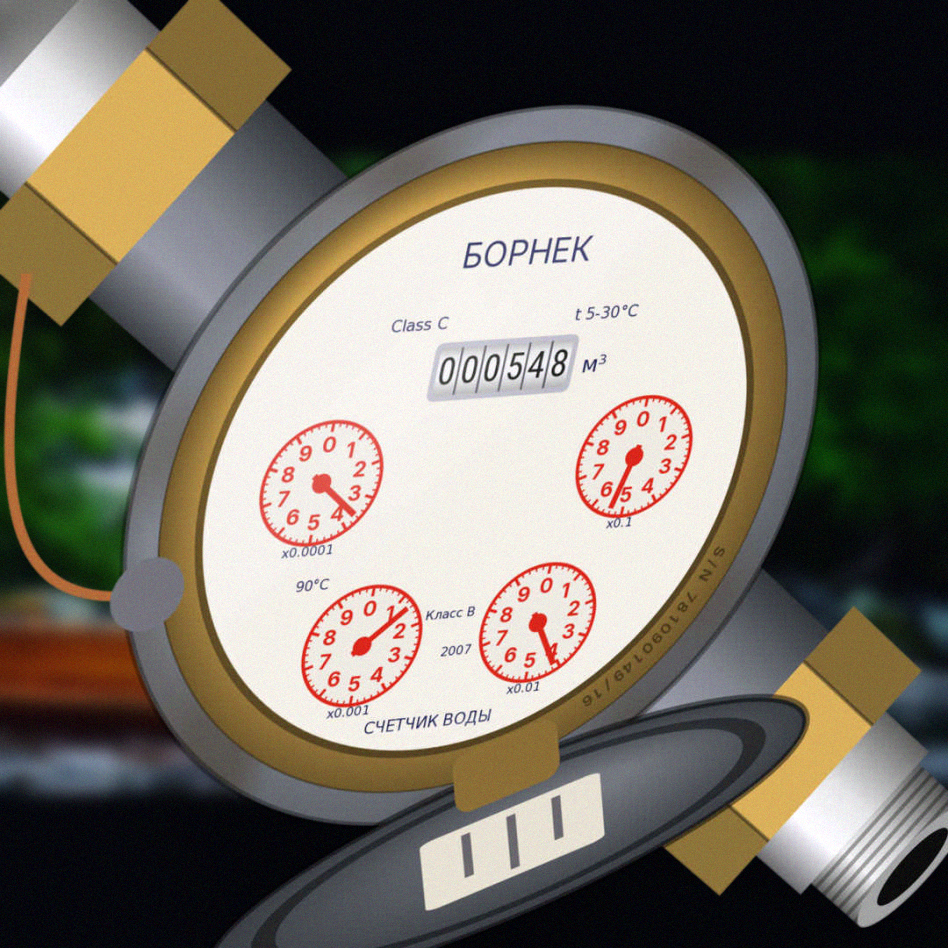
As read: 548.5413
